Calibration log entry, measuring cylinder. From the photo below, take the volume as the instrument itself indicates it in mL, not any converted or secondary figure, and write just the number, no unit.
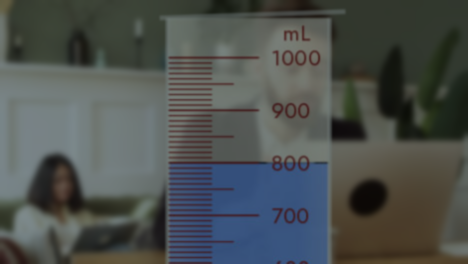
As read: 800
